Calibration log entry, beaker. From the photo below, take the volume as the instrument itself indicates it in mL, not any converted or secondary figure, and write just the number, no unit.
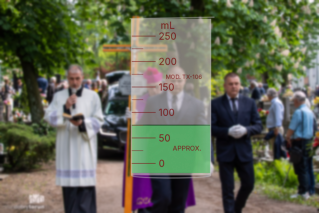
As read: 75
